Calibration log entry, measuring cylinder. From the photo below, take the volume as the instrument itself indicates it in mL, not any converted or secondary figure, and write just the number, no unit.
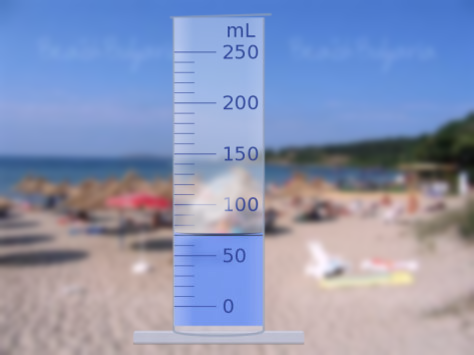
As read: 70
